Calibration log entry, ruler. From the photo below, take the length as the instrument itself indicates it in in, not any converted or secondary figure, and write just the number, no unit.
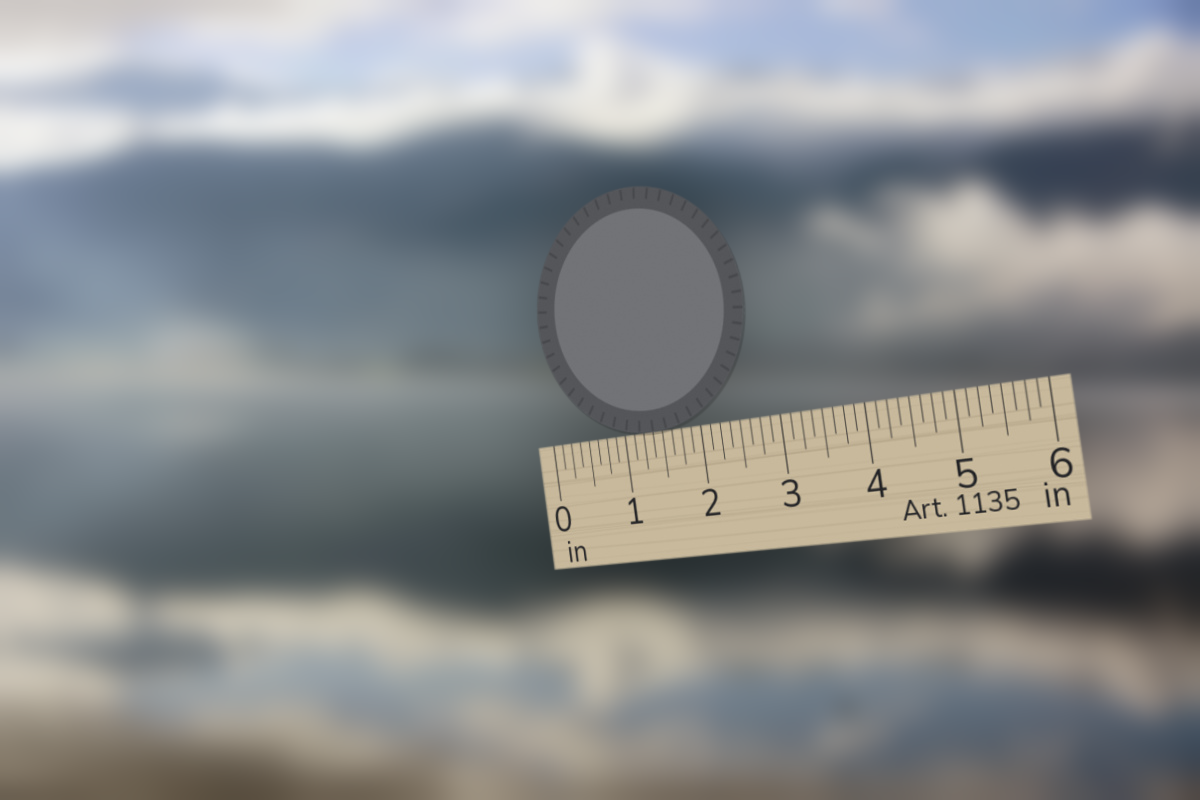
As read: 2.75
